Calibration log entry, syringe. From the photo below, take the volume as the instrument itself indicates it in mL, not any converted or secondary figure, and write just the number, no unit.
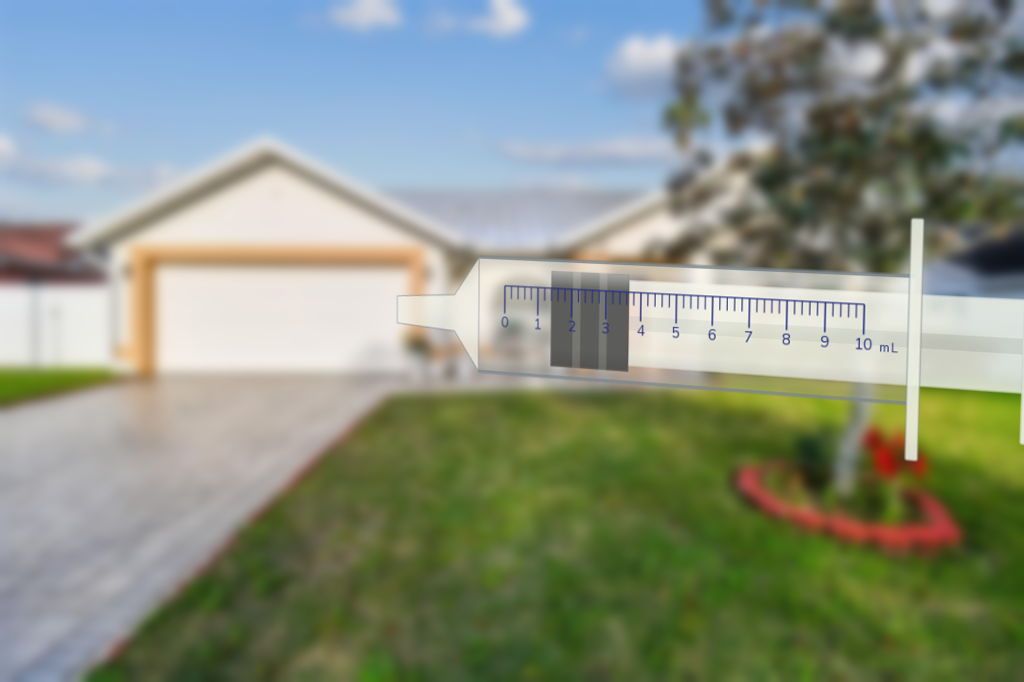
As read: 1.4
